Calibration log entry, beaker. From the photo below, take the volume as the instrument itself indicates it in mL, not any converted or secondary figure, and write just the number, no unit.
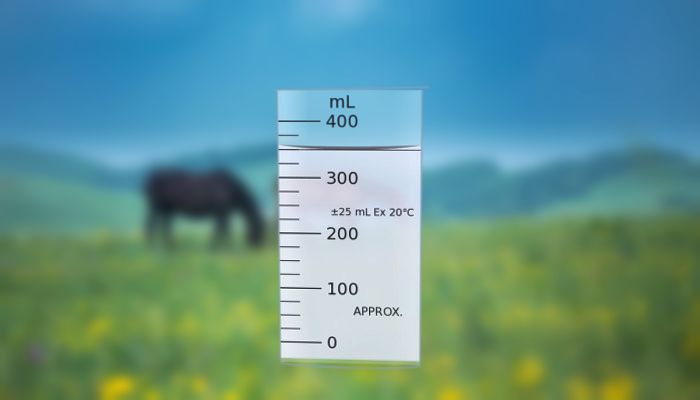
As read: 350
